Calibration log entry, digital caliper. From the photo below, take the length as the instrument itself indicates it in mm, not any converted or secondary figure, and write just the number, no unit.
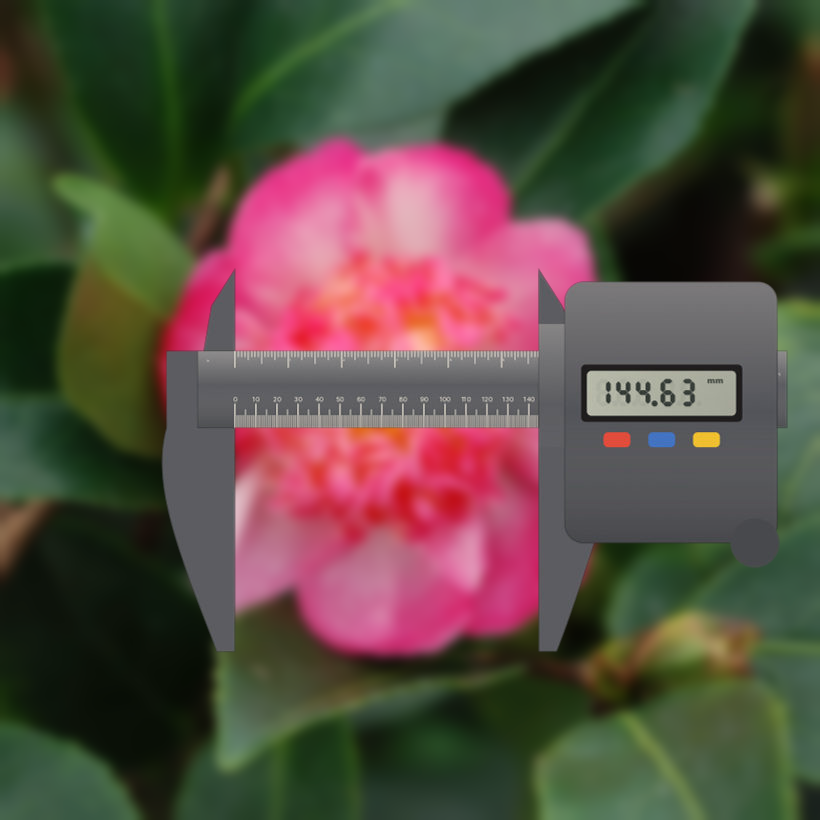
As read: 144.63
